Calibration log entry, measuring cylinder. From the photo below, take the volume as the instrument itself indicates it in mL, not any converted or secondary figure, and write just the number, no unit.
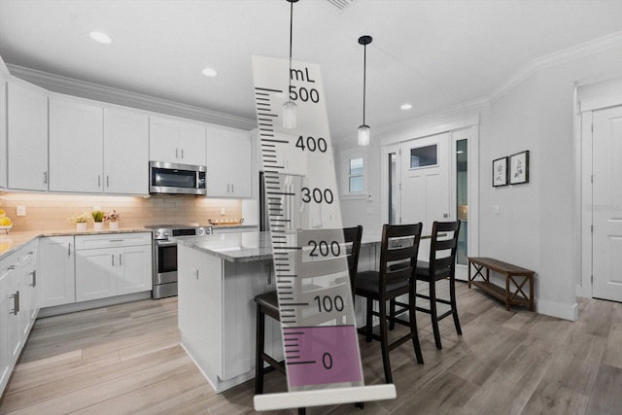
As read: 60
